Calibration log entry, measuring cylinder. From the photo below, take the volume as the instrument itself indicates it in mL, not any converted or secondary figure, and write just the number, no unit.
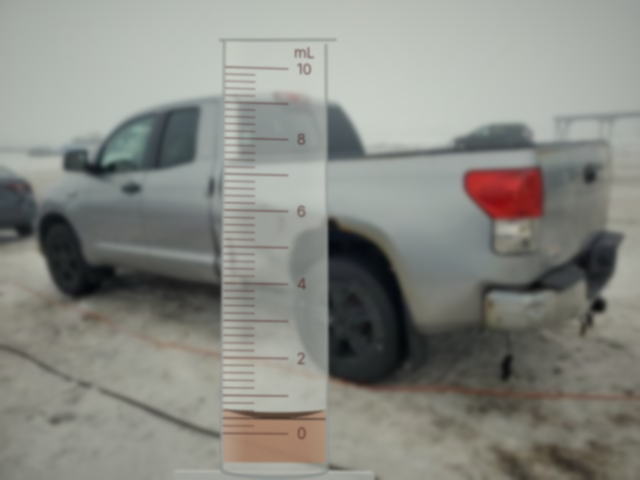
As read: 0.4
